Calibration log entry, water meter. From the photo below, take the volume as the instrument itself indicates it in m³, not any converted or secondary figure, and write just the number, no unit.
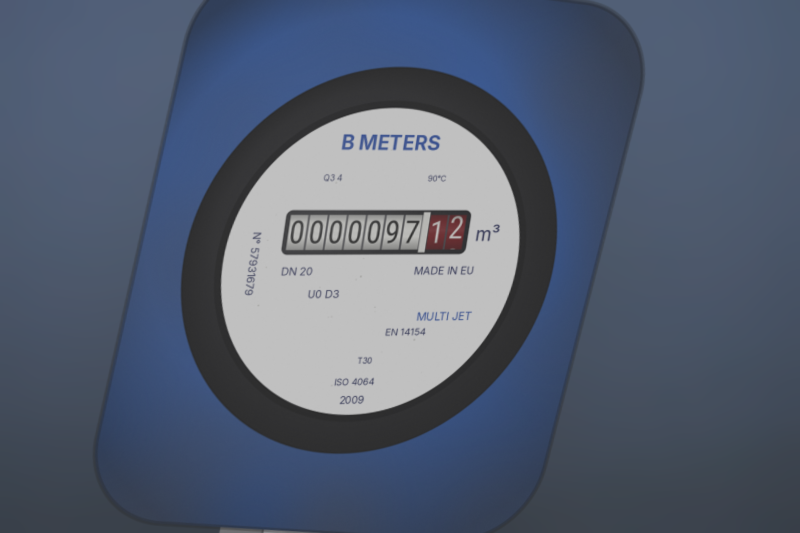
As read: 97.12
